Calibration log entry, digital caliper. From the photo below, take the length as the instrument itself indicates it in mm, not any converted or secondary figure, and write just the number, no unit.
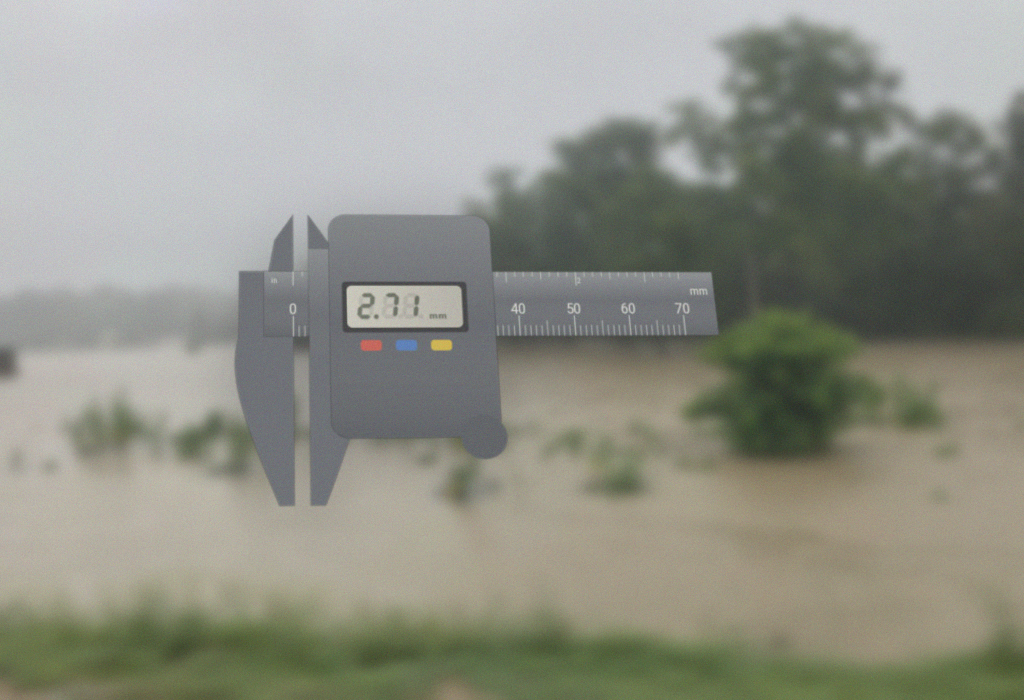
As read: 2.71
